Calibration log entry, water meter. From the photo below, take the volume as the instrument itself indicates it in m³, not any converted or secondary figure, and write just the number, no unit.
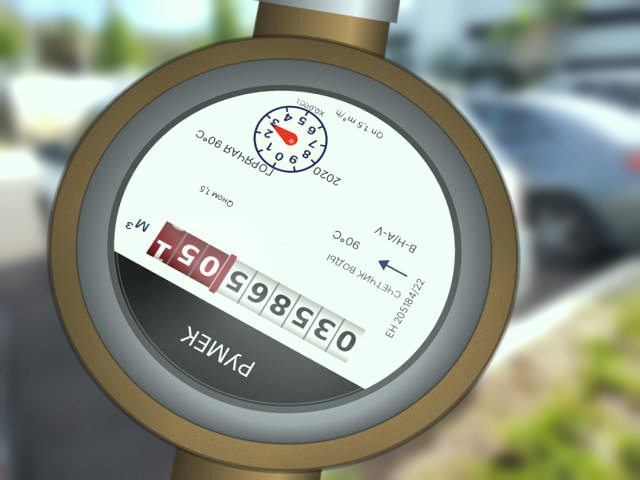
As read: 35865.0512
